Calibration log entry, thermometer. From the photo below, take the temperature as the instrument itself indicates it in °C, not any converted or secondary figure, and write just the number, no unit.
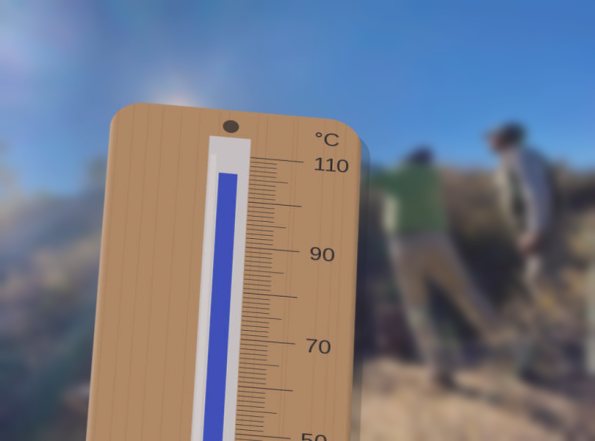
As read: 106
